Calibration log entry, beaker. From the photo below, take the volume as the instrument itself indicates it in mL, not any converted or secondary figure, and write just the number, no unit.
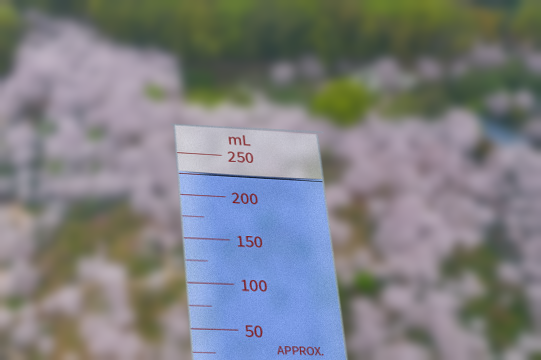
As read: 225
